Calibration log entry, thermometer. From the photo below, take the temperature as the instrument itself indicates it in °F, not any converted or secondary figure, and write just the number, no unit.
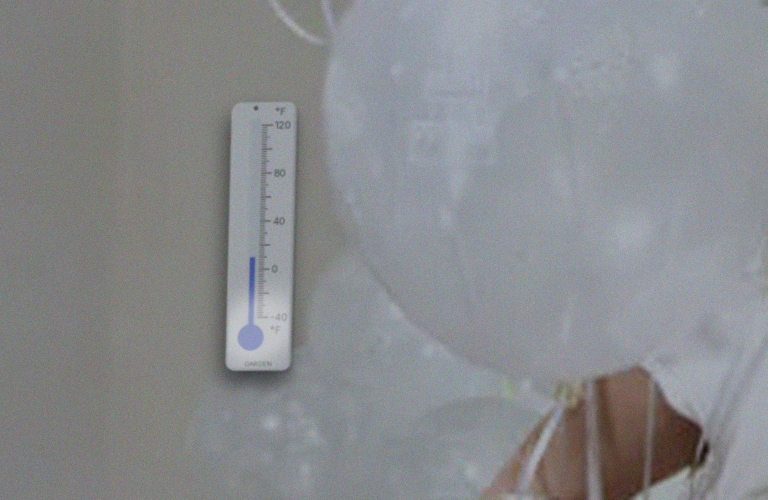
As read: 10
